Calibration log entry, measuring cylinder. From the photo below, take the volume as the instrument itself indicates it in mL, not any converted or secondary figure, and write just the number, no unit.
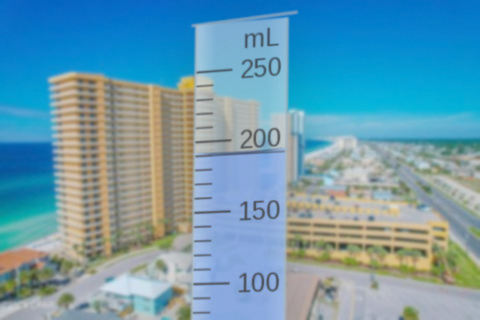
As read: 190
